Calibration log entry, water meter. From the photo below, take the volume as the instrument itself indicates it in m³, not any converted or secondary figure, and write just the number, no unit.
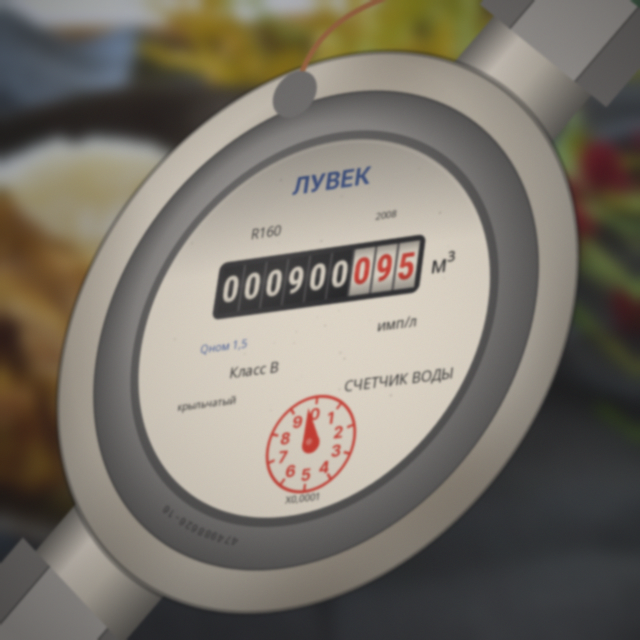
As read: 900.0949
